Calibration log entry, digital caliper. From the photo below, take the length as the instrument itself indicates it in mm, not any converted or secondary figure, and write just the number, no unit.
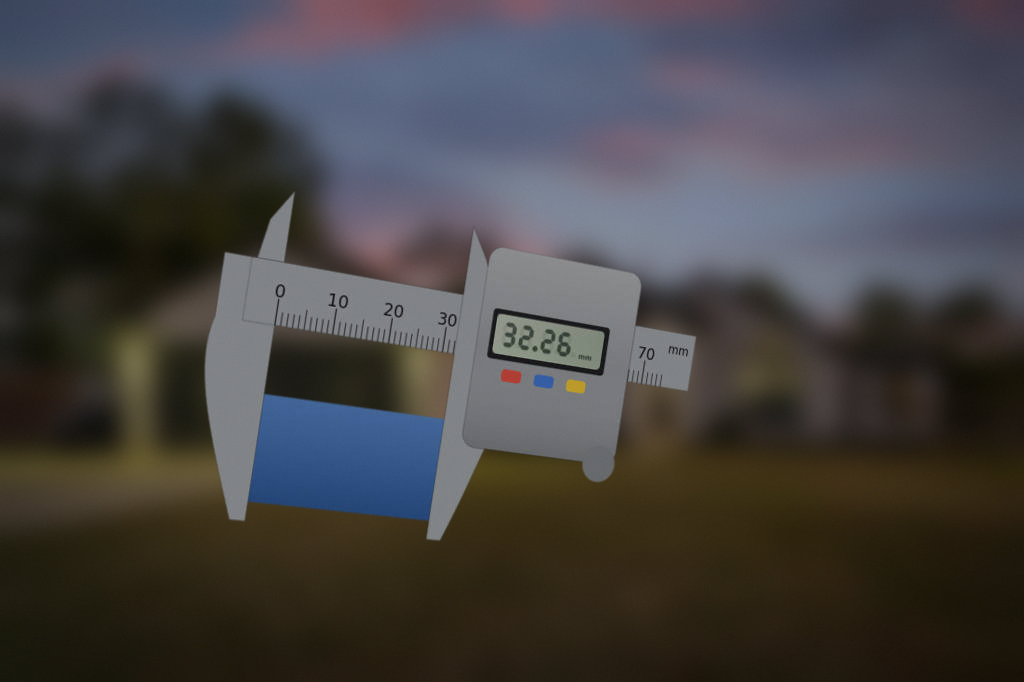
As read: 32.26
